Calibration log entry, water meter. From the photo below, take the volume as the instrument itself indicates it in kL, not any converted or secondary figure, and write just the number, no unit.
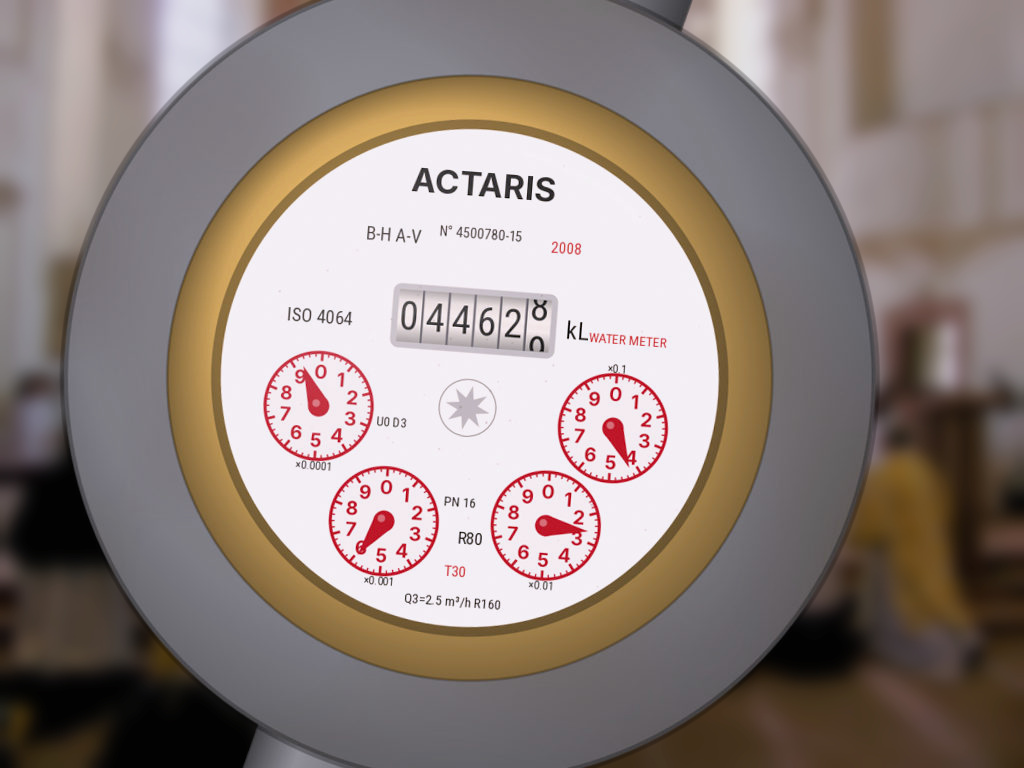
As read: 44628.4259
